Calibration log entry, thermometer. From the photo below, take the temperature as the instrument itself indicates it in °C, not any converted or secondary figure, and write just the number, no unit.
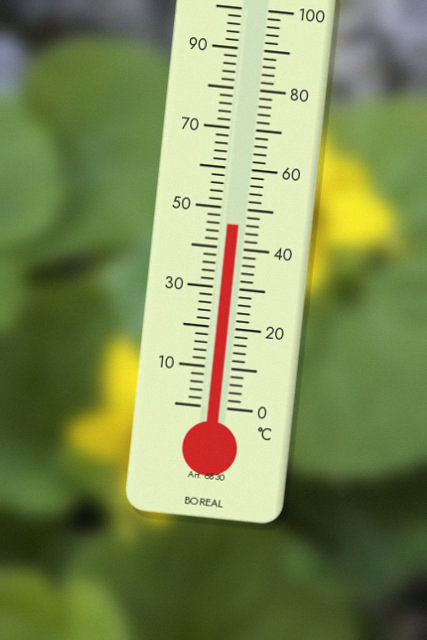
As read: 46
